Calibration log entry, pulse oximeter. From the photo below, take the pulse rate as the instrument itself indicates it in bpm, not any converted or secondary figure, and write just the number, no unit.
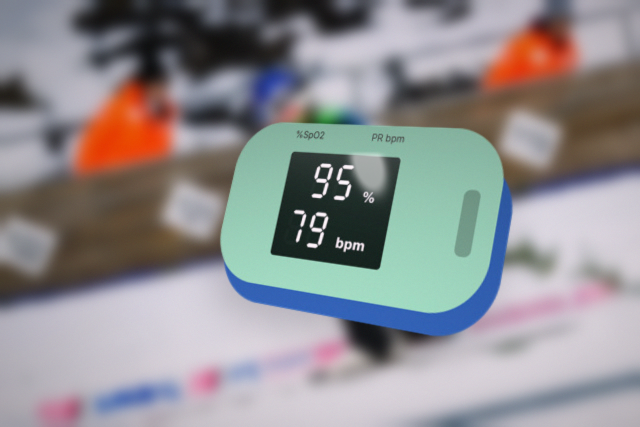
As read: 79
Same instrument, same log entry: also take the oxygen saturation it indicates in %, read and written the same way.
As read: 95
